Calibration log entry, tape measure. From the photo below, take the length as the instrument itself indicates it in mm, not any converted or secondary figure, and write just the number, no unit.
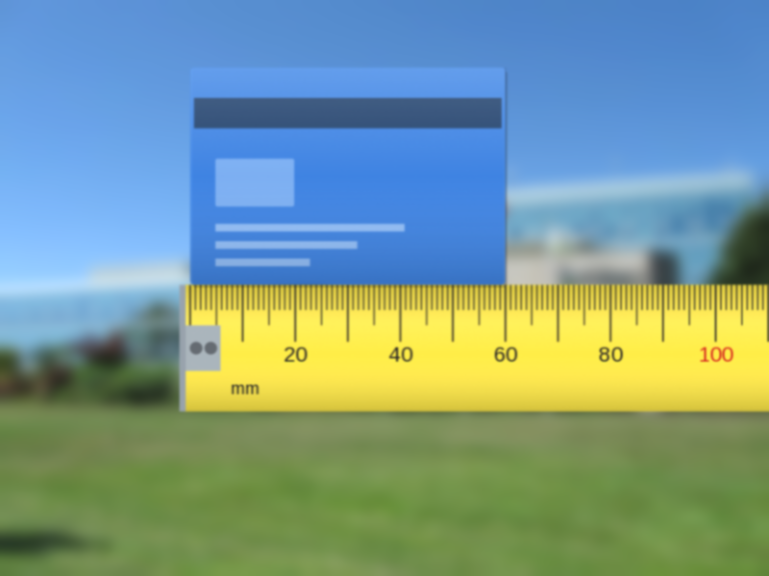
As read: 60
